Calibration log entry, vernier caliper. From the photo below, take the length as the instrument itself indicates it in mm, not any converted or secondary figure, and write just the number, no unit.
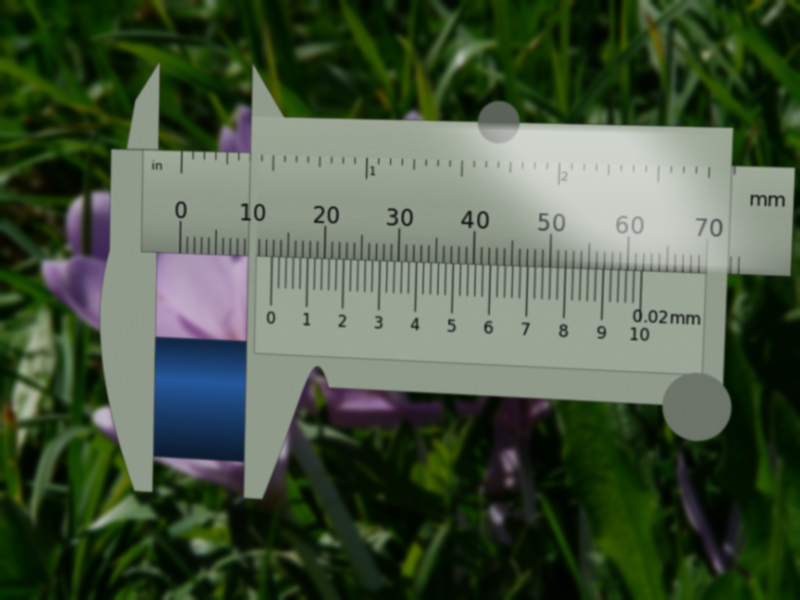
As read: 12.8
